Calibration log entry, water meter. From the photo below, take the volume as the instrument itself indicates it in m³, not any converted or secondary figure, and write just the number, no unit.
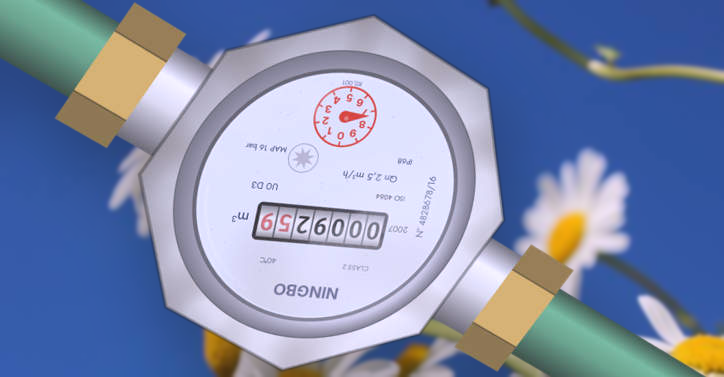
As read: 92.597
